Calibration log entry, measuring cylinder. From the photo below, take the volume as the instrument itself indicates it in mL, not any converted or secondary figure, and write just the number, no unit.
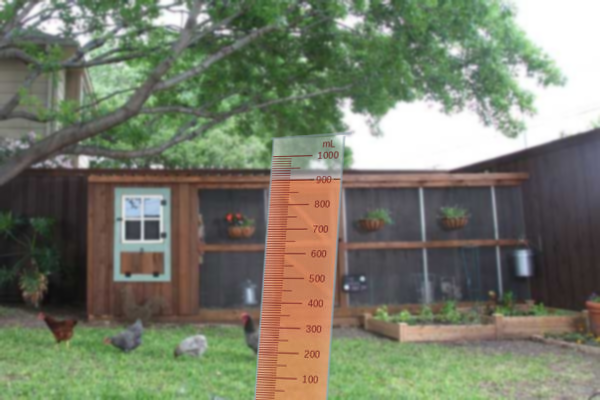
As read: 900
